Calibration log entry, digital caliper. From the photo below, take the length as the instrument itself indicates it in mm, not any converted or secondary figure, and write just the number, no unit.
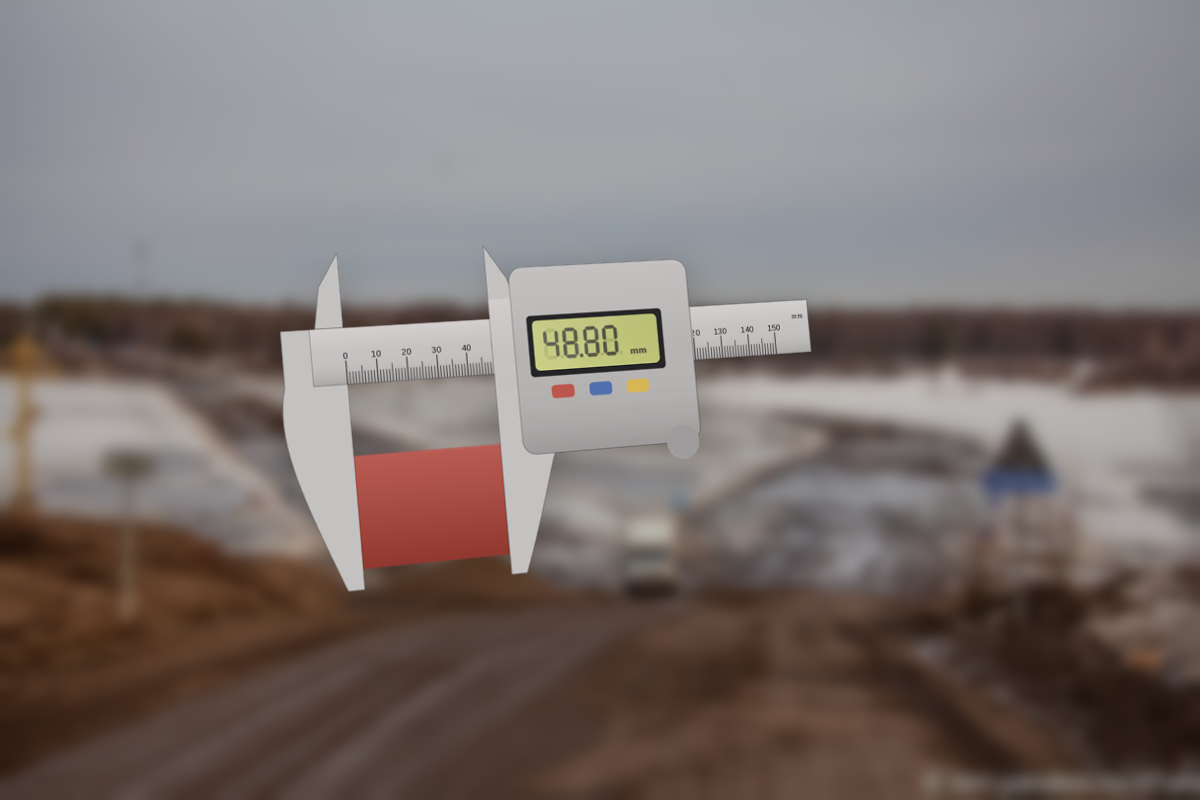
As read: 48.80
